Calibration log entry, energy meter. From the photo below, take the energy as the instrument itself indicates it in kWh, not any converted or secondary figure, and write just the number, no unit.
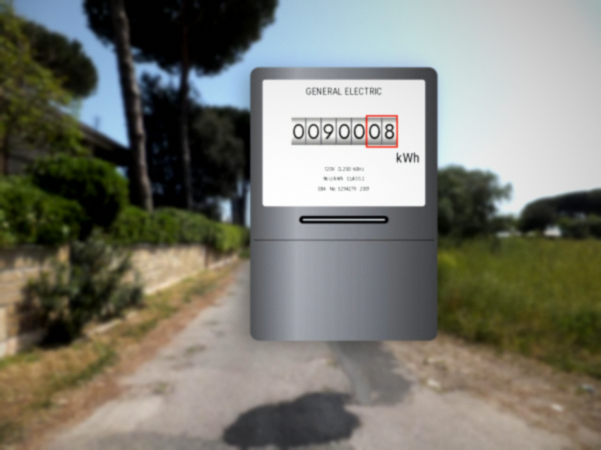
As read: 900.08
